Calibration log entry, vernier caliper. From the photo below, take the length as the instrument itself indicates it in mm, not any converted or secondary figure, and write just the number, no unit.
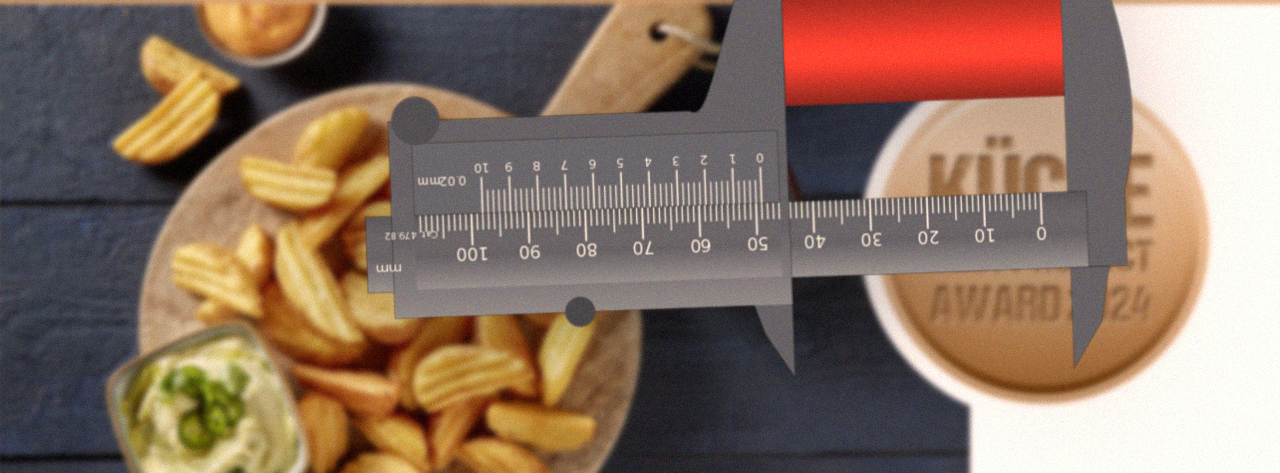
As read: 49.0
